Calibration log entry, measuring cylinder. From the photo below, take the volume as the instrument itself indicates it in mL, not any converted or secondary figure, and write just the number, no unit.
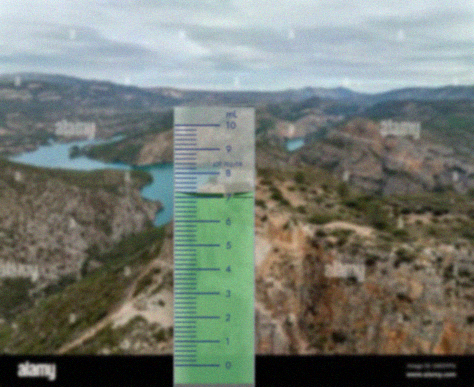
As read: 7
